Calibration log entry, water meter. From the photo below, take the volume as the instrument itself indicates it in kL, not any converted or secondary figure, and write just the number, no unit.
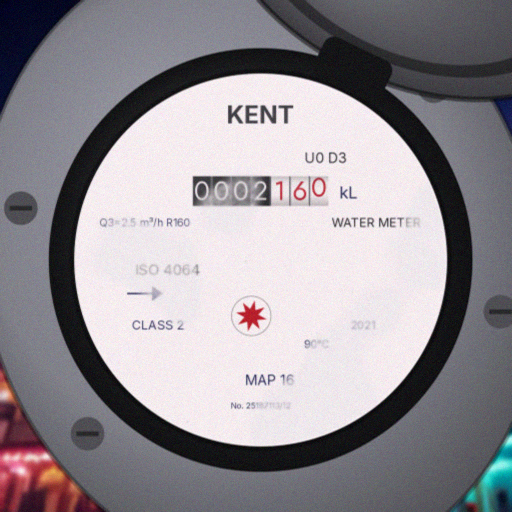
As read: 2.160
